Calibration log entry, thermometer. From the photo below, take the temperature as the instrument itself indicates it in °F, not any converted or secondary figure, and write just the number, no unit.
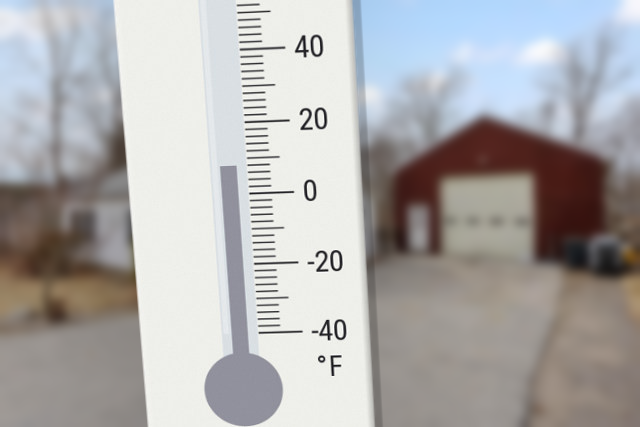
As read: 8
